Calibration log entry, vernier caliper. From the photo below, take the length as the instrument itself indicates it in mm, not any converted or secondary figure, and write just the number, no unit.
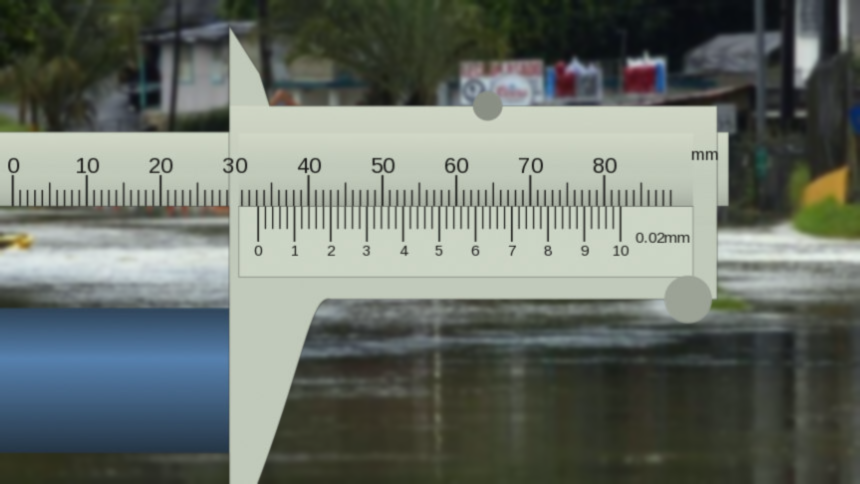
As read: 33.2
